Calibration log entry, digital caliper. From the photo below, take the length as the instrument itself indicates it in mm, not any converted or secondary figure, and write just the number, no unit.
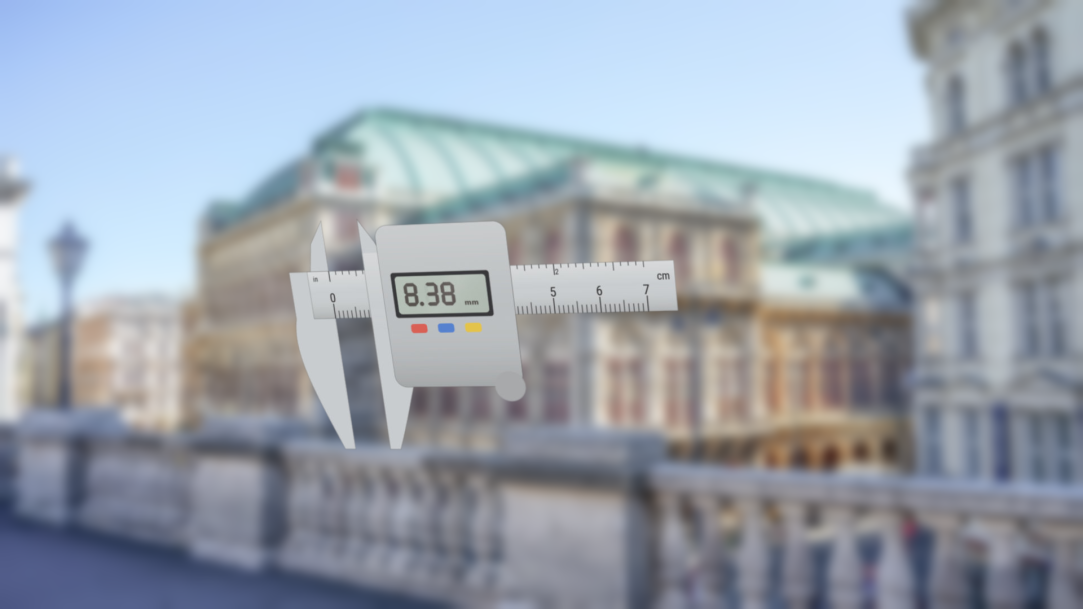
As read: 8.38
